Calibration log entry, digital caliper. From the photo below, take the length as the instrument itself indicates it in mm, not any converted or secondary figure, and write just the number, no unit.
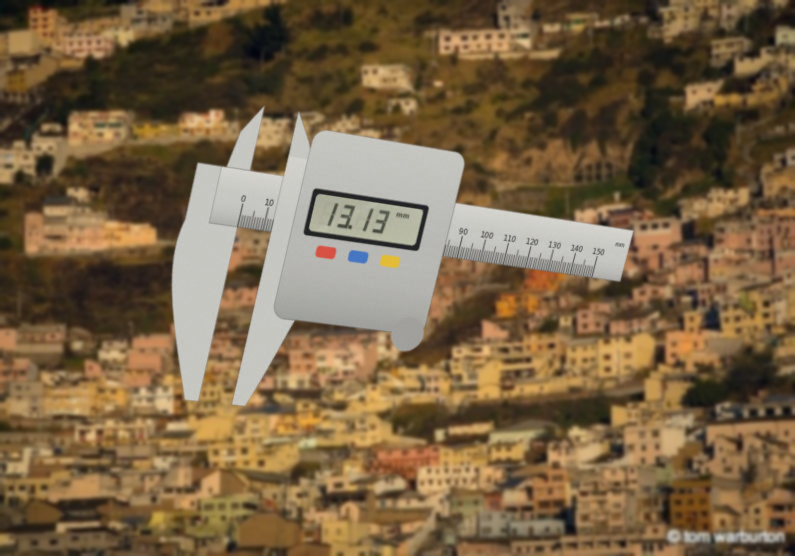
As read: 13.13
